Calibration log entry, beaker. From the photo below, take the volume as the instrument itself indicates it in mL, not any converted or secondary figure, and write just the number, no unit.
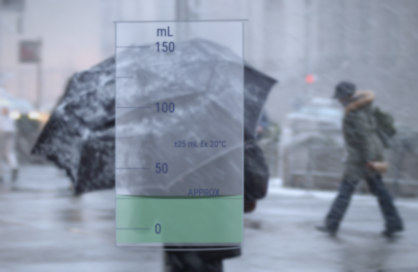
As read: 25
